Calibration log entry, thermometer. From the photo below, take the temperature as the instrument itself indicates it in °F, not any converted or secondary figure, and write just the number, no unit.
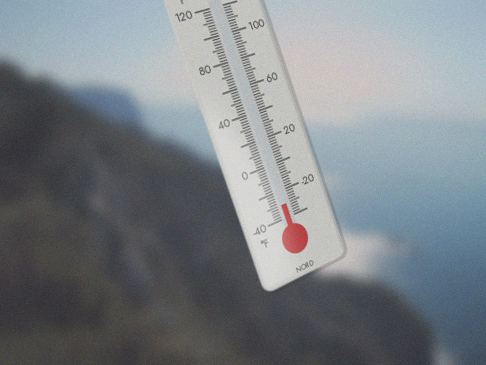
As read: -30
